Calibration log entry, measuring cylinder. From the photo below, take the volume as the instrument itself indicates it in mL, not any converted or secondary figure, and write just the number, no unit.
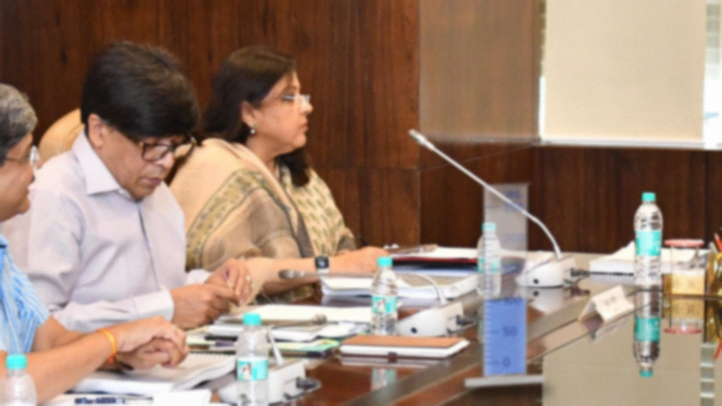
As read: 100
